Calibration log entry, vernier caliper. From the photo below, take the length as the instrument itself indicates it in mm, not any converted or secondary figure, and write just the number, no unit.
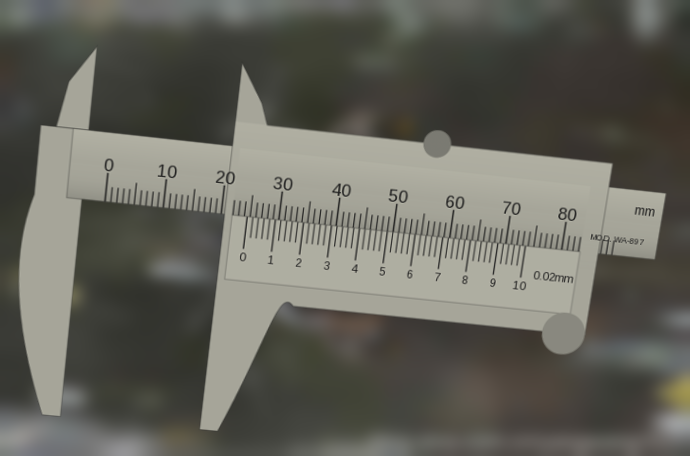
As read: 24.5
